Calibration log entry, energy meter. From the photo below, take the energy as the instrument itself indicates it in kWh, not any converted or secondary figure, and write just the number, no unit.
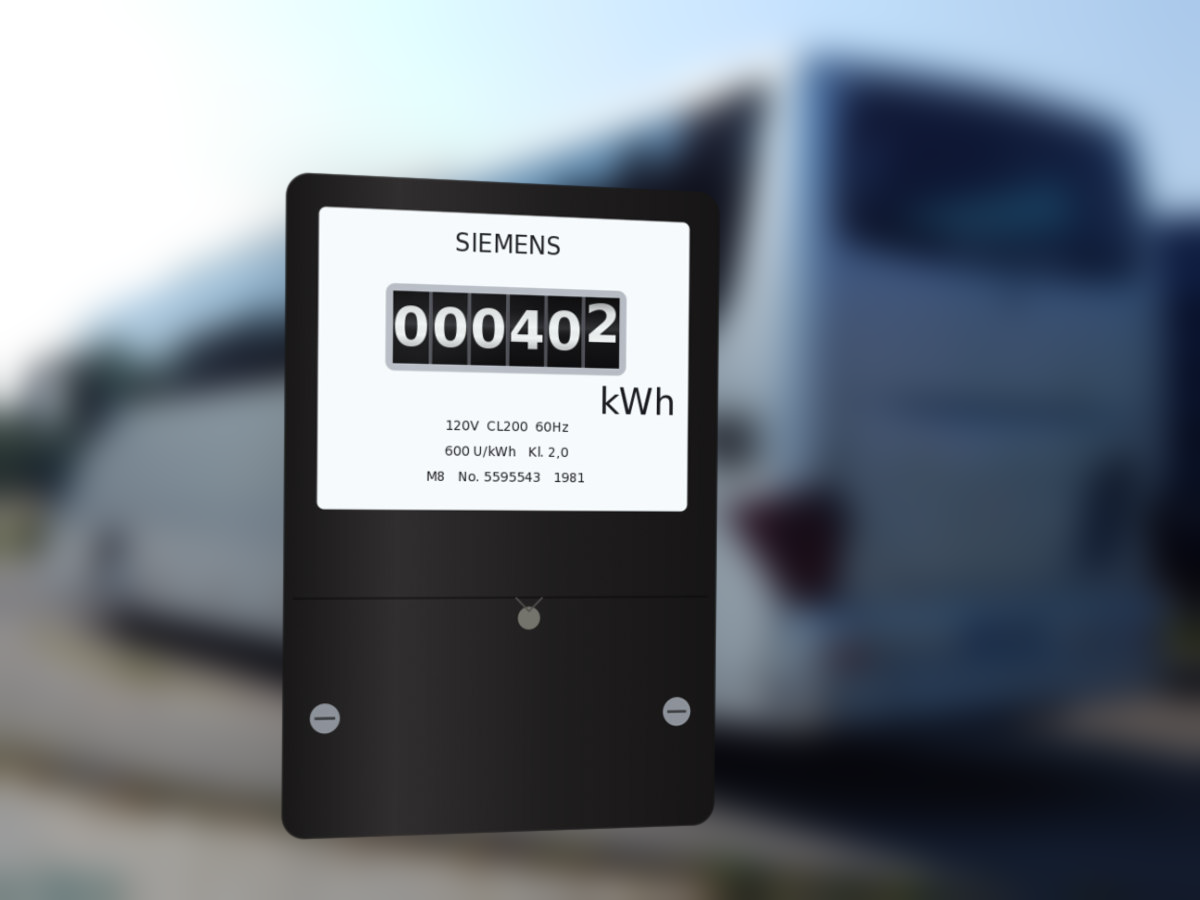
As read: 402
